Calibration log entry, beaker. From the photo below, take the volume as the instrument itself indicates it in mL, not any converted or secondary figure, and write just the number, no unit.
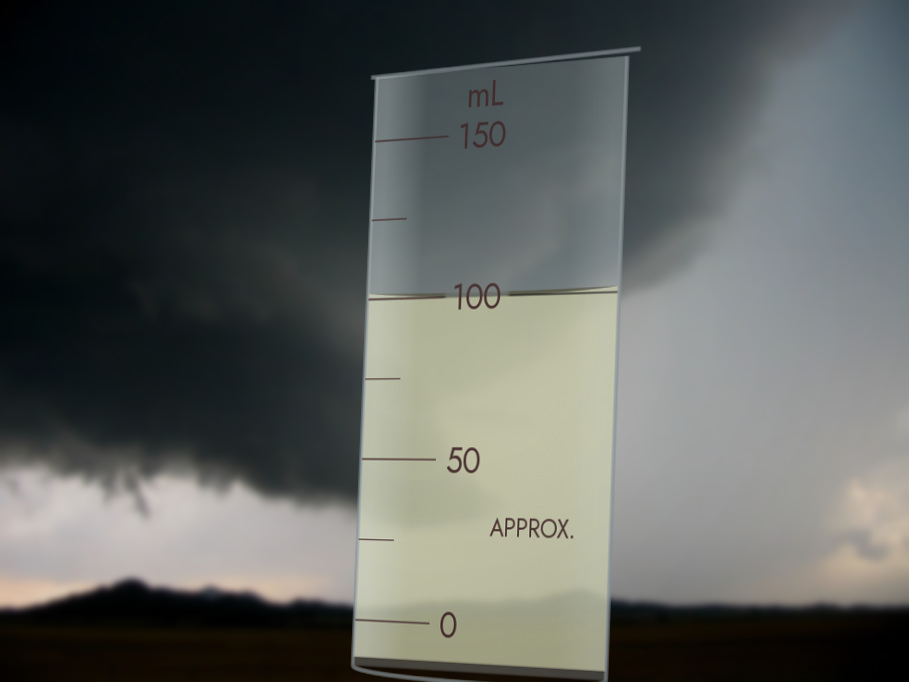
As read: 100
